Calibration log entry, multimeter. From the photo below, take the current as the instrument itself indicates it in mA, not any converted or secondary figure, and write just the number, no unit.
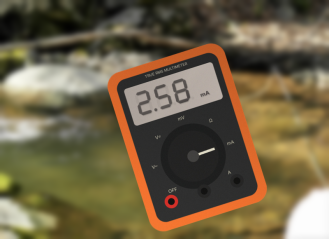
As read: 2.58
